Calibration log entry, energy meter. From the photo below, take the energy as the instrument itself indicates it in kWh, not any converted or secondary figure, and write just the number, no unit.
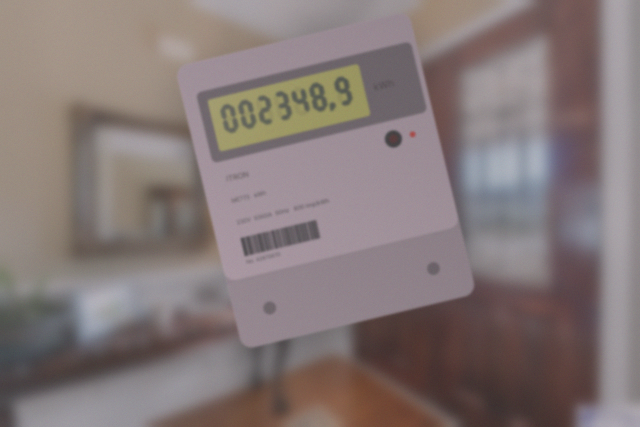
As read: 2348.9
